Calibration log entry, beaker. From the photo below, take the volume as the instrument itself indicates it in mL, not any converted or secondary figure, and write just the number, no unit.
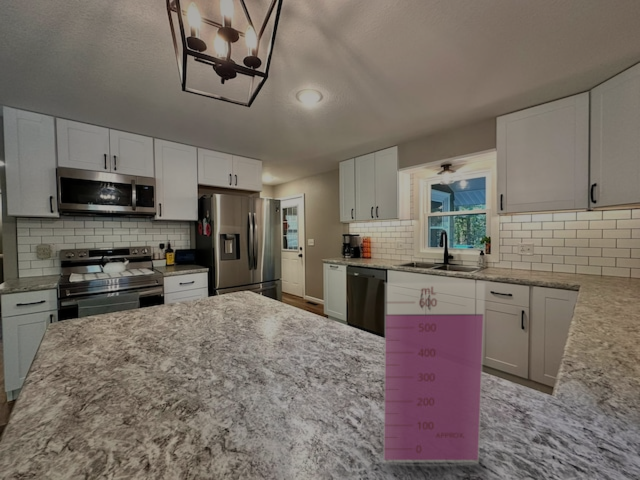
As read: 550
